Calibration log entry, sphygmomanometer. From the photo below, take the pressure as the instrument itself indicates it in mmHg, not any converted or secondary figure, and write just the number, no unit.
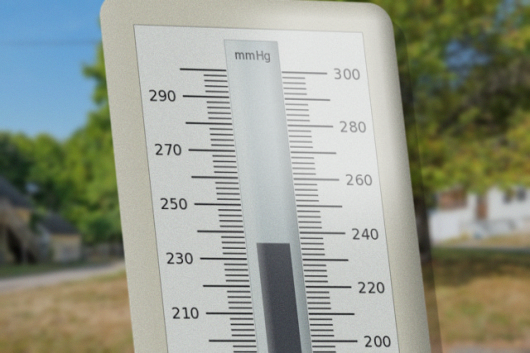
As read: 236
